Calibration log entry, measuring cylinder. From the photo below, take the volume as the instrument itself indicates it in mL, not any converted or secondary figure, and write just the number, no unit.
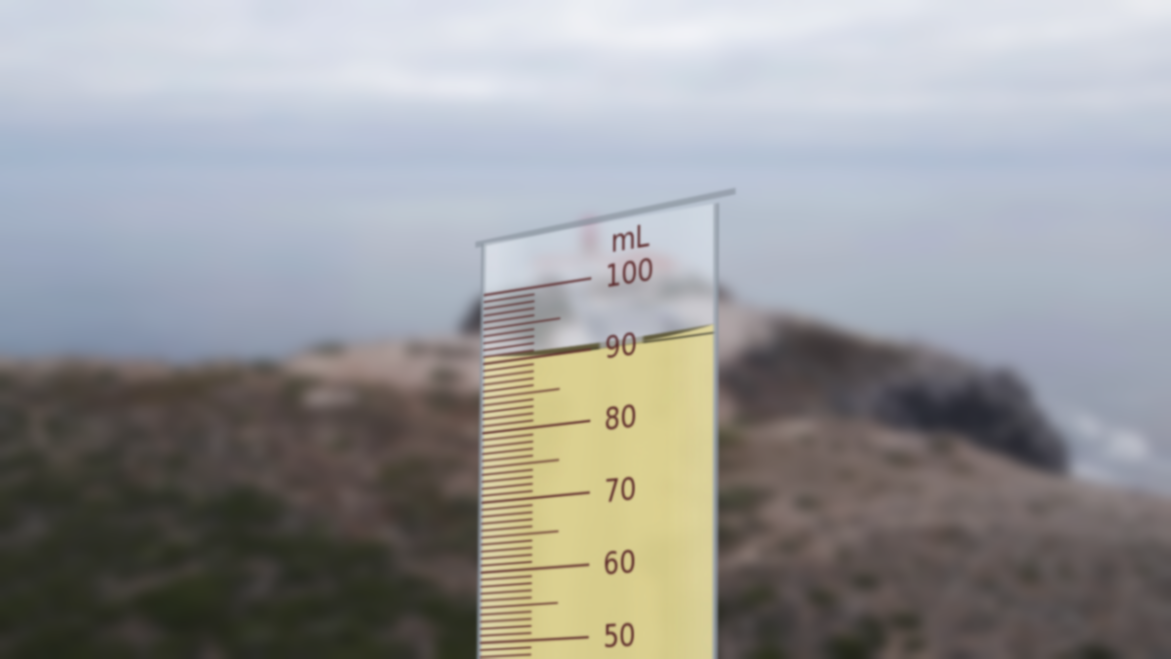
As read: 90
